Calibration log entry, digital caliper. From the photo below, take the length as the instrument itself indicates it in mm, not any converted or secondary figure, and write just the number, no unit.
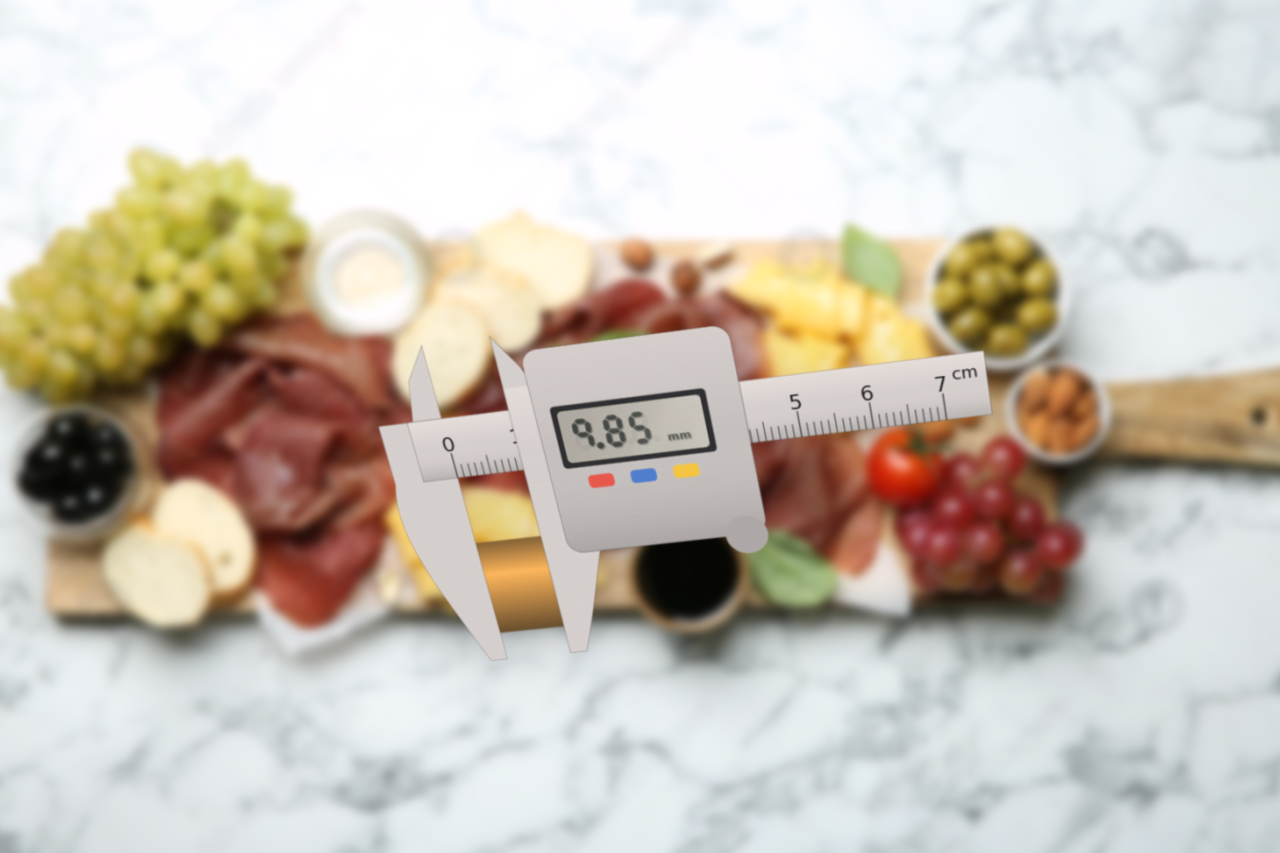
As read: 9.85
